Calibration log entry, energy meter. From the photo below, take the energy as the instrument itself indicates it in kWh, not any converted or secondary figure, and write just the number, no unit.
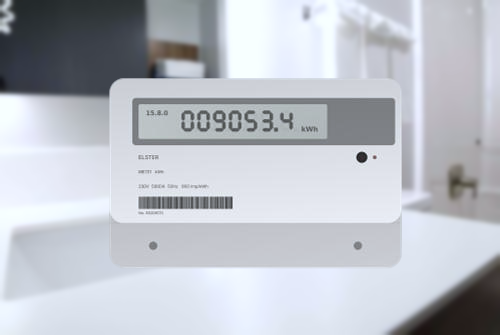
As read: 9053.4
